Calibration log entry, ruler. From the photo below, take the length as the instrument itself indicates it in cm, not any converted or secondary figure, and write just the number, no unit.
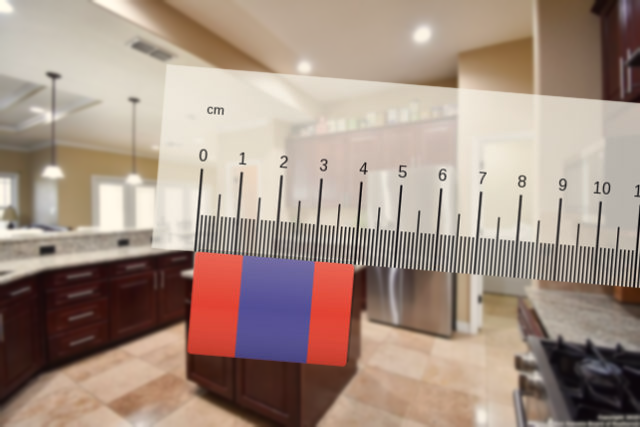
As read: 4
